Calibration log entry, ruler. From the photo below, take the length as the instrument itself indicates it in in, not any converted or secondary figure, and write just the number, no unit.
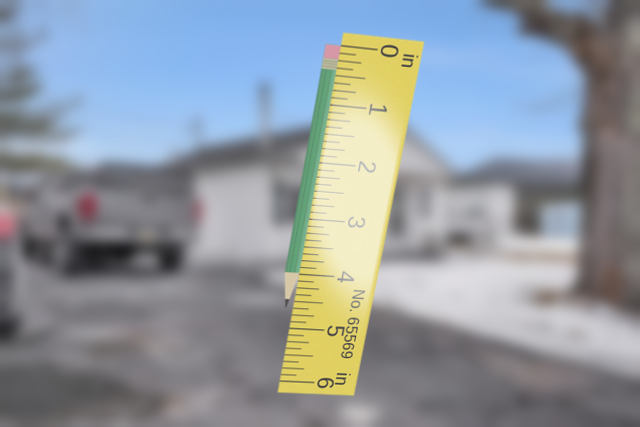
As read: 4.625
